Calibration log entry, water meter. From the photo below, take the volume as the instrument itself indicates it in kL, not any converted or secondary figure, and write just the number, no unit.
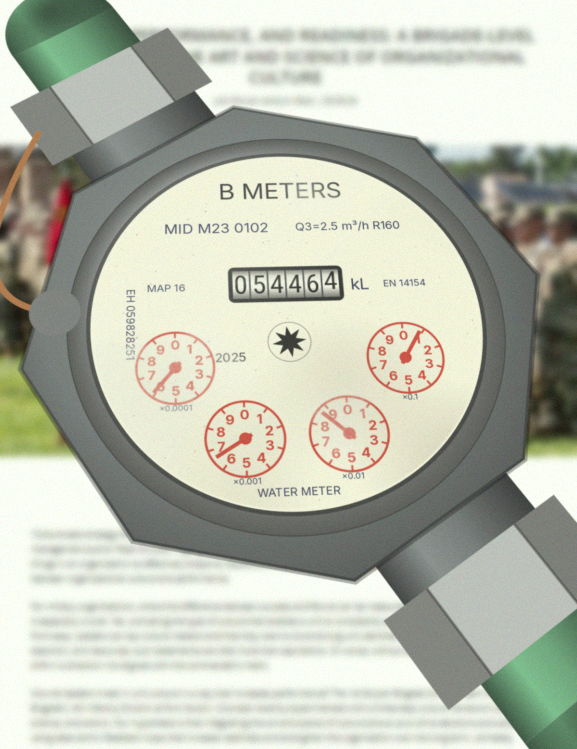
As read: 54464.0866
